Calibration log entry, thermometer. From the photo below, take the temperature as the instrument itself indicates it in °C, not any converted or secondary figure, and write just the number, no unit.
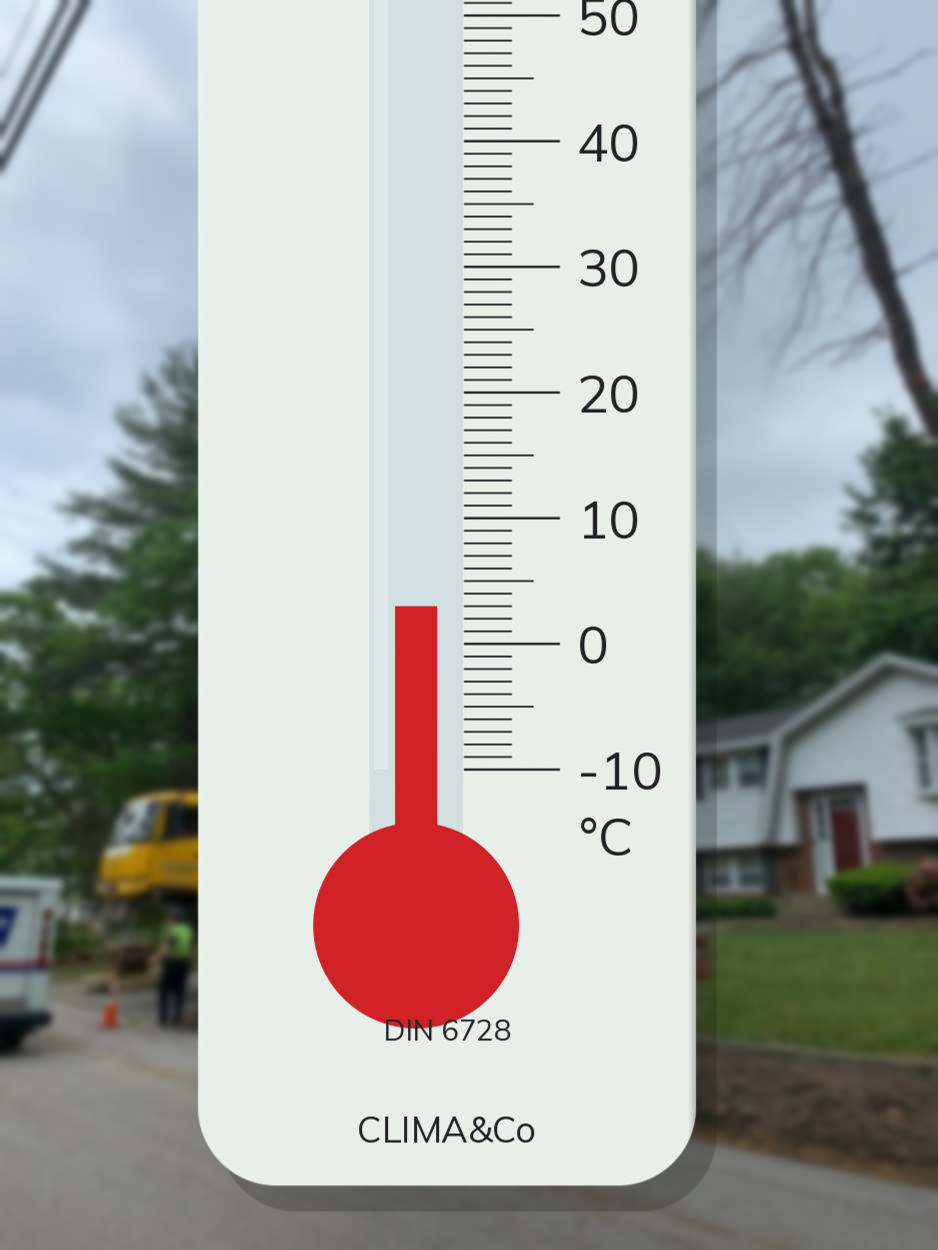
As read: 3
